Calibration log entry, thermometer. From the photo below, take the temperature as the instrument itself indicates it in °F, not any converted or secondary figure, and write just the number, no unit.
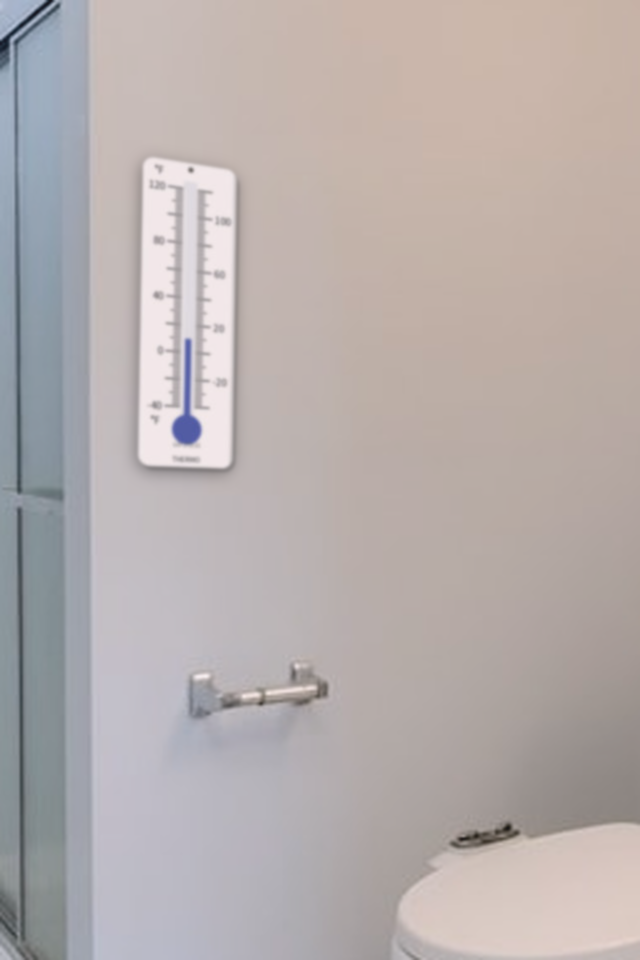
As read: 10
